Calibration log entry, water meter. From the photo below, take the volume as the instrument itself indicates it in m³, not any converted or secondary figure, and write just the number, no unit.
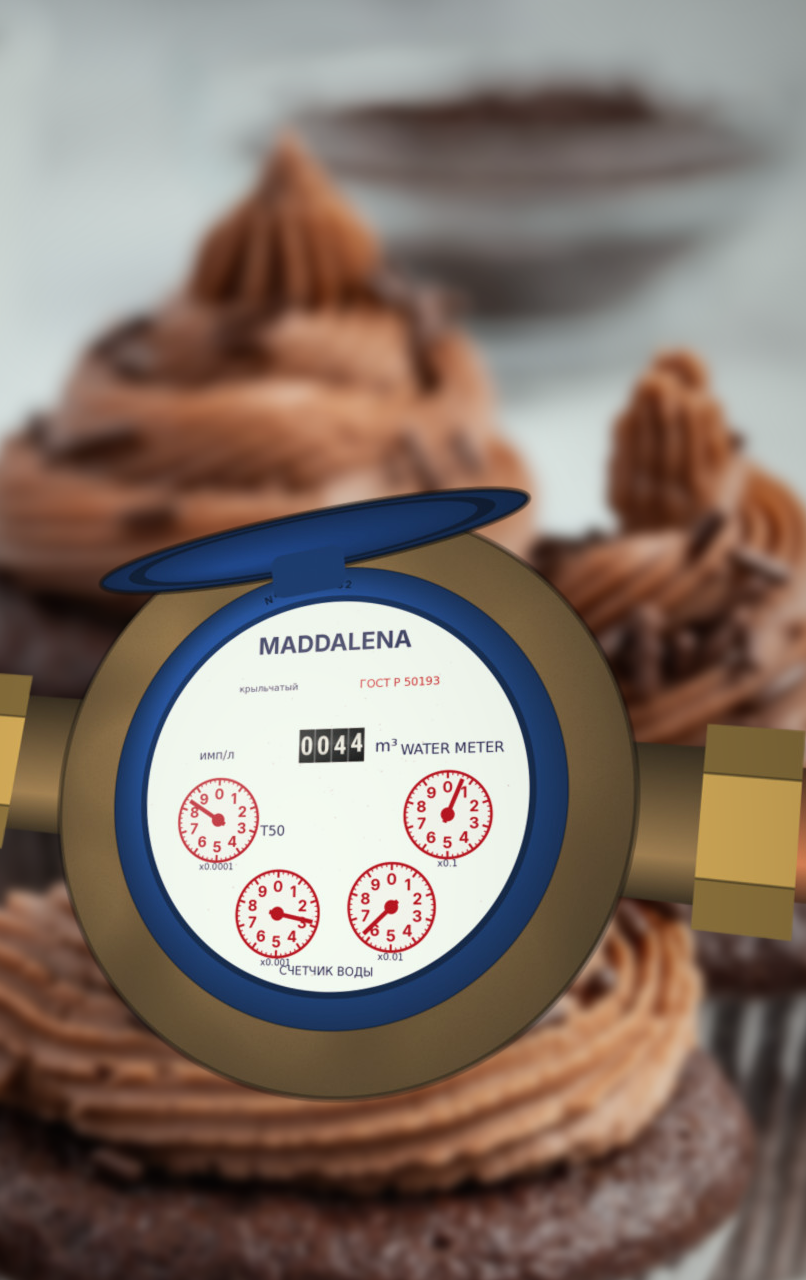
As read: 44.0628
